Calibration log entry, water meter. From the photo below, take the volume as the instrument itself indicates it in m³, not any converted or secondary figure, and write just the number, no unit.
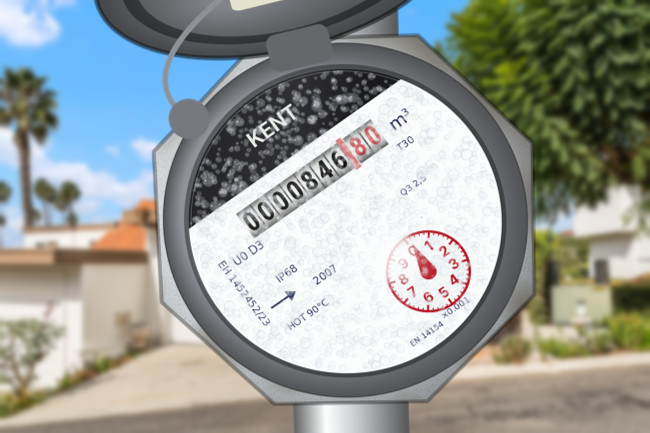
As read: 846.800
